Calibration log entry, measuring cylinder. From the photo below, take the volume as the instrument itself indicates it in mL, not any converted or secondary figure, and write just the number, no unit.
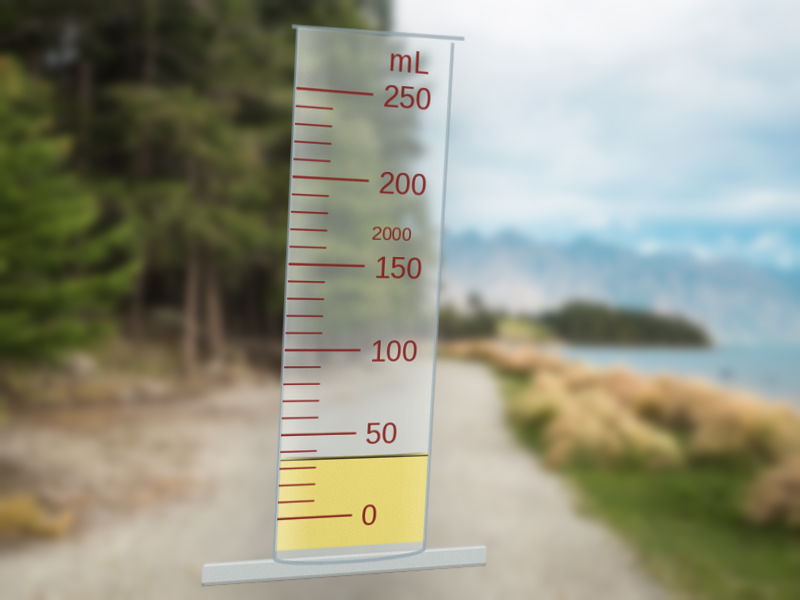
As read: 35
